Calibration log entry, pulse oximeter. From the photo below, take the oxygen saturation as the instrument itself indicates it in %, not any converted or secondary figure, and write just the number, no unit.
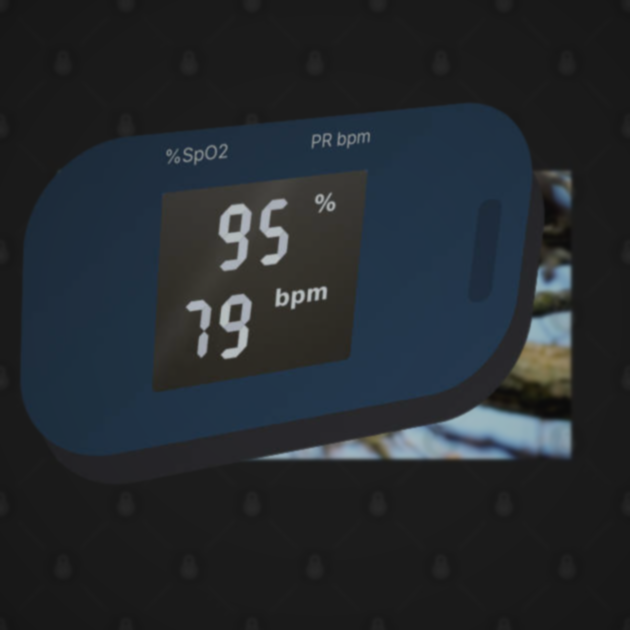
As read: 95
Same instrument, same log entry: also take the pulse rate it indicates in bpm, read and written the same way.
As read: 79
